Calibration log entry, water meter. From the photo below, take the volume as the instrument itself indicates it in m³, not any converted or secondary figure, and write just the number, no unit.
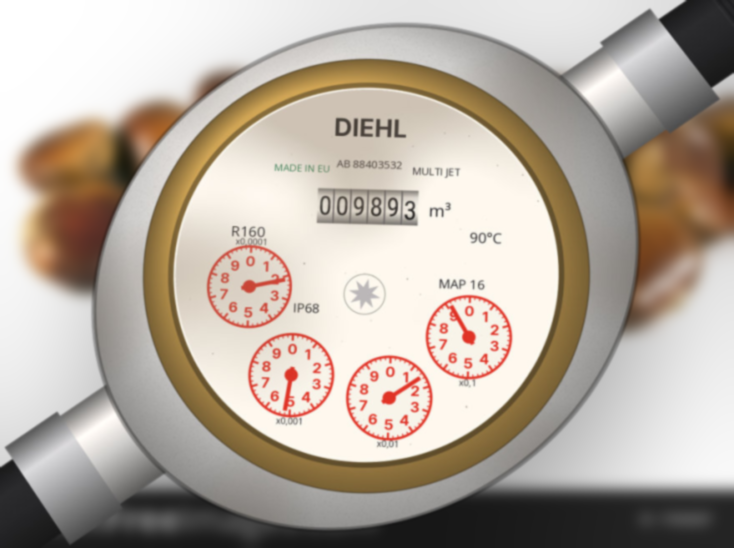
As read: 9892.9152
